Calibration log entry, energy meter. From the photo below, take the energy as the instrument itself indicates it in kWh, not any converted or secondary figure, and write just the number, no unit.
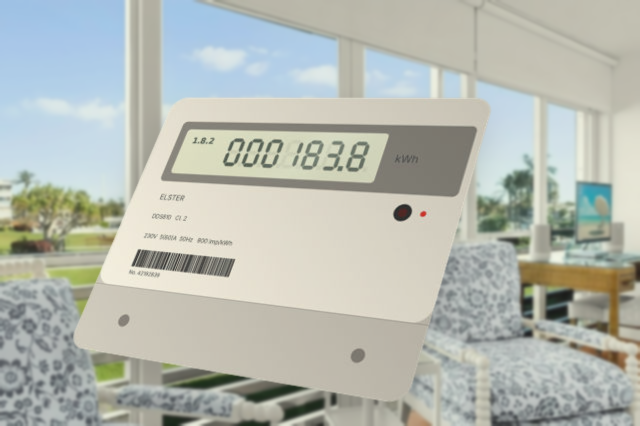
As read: 183.8
